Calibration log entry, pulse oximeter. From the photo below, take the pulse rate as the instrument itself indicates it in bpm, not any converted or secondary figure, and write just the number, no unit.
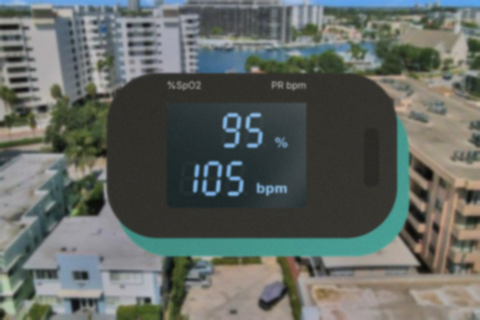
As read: 105
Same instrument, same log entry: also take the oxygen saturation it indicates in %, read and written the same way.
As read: 95
